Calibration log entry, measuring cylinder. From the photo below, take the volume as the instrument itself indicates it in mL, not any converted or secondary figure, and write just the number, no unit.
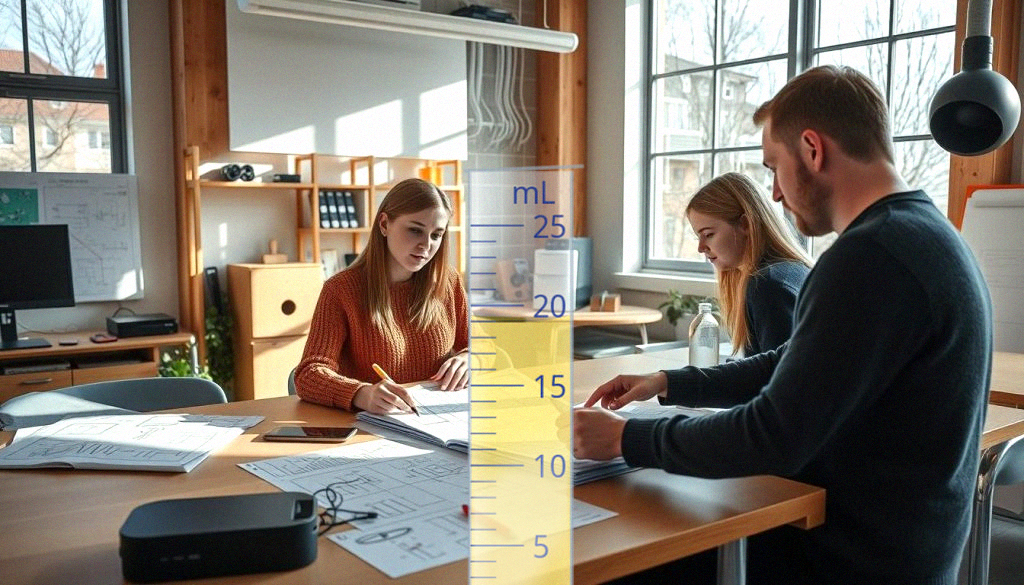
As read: 19
